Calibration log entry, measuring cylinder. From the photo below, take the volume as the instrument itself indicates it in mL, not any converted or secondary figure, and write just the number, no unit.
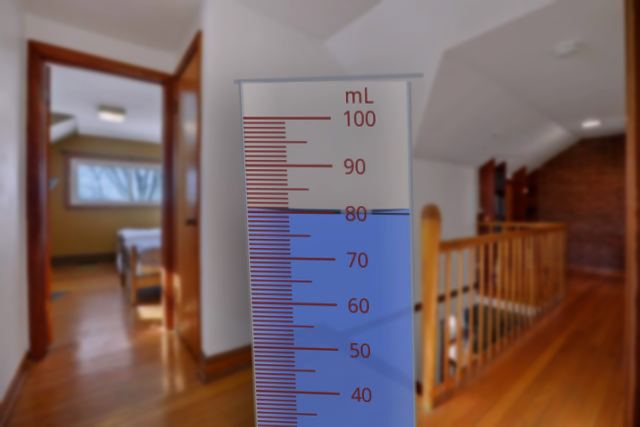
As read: 80
